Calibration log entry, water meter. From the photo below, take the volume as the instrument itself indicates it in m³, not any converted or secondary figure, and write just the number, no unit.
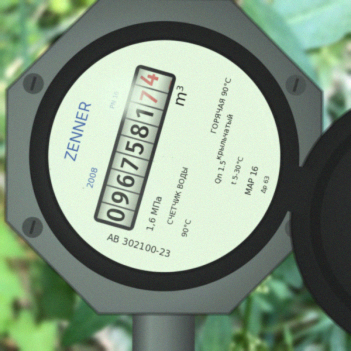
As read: 967581.74
